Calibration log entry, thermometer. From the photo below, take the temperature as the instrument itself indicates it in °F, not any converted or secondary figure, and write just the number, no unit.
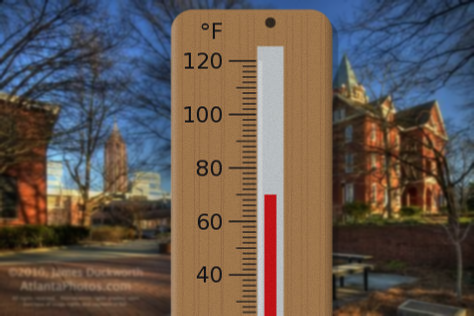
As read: 70
